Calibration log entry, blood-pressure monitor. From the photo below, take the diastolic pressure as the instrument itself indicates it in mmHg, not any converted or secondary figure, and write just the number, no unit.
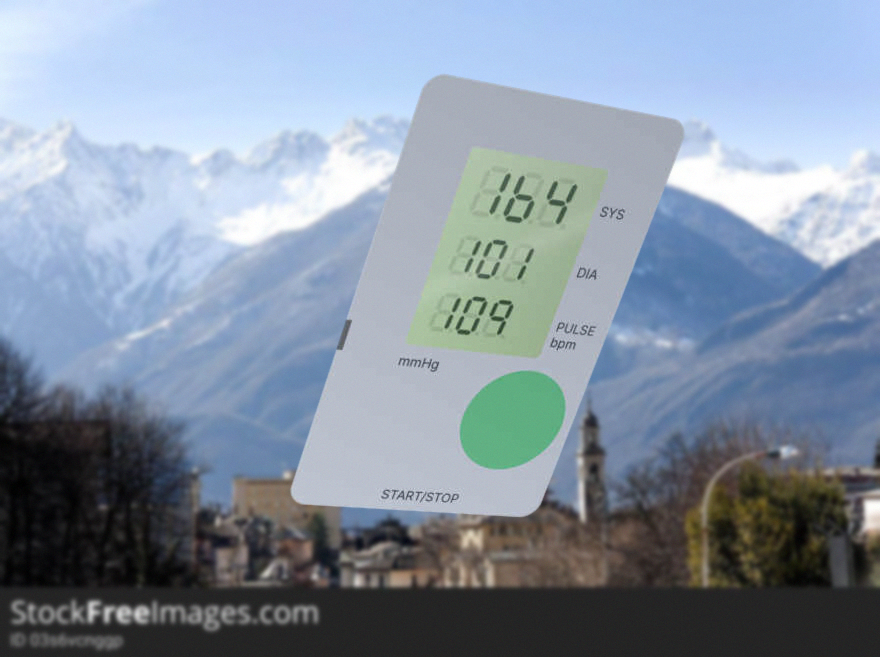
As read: 101
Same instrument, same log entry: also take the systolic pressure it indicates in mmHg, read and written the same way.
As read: 164
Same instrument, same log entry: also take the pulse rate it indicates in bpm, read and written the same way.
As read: 109
